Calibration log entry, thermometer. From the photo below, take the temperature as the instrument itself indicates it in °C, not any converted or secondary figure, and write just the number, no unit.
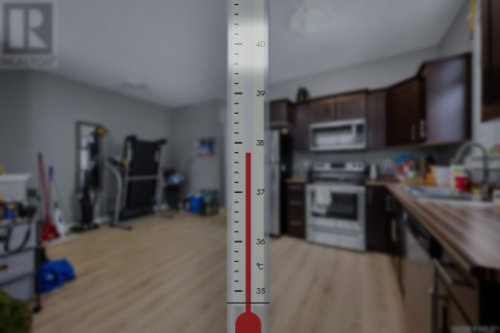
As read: 37.8
